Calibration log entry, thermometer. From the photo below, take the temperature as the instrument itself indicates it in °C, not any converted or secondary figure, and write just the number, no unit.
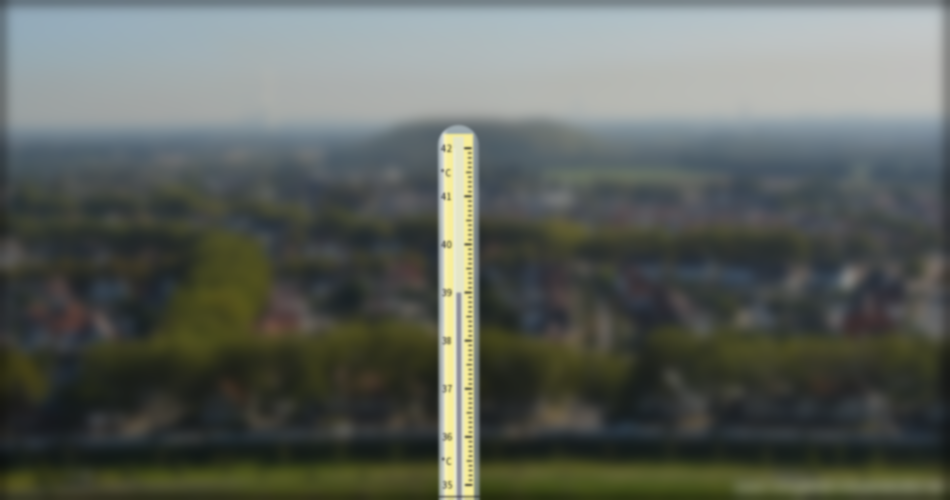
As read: 39
